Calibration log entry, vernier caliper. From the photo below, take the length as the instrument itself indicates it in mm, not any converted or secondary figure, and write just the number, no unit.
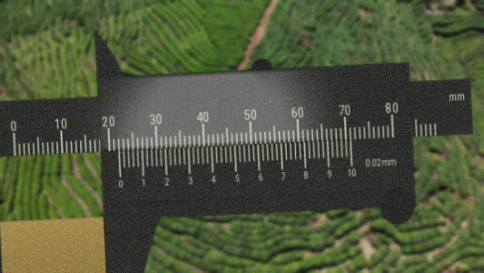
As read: 22.0
